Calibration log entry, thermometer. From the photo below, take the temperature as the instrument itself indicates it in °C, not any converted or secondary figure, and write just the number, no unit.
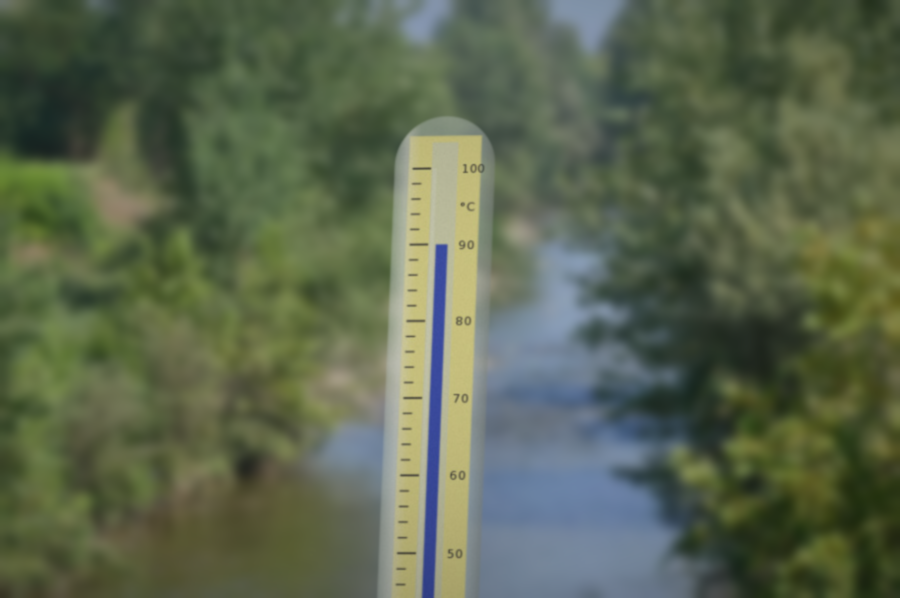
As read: 90
